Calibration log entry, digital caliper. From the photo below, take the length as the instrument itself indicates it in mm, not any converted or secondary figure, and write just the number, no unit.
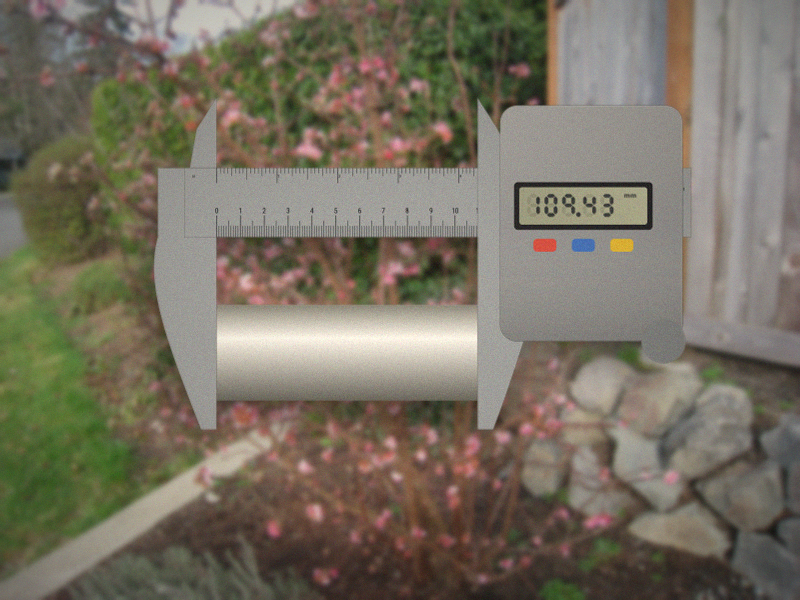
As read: 109.43
